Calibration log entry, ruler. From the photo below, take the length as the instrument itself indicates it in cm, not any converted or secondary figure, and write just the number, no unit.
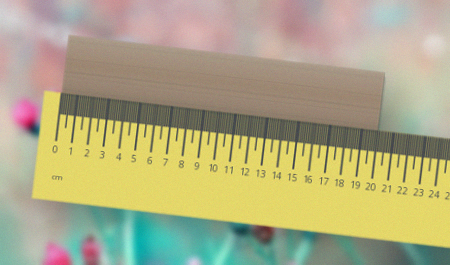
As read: 20
